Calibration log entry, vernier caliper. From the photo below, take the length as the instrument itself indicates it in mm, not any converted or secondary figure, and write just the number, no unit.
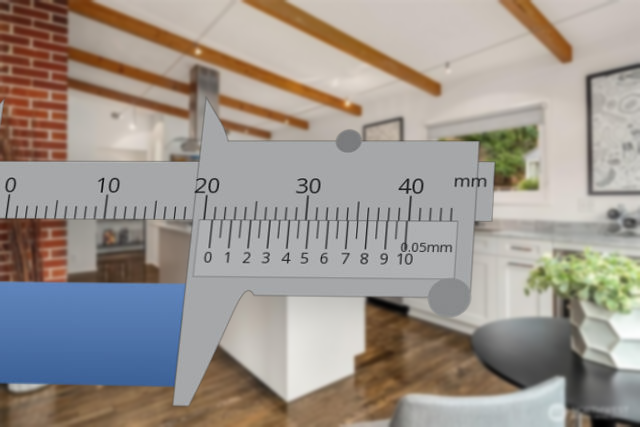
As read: 20.8
